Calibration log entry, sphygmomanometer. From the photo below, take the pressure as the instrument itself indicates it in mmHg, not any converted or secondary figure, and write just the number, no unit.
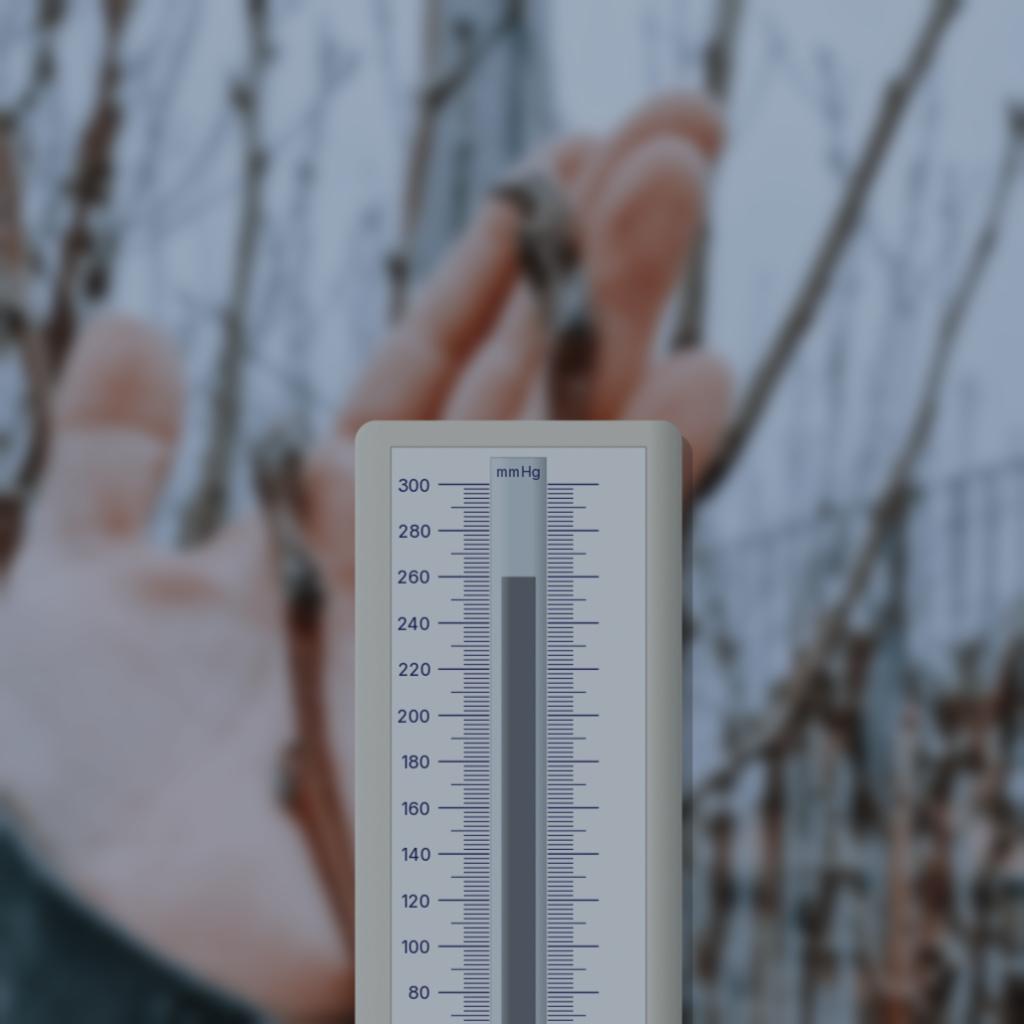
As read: 260
